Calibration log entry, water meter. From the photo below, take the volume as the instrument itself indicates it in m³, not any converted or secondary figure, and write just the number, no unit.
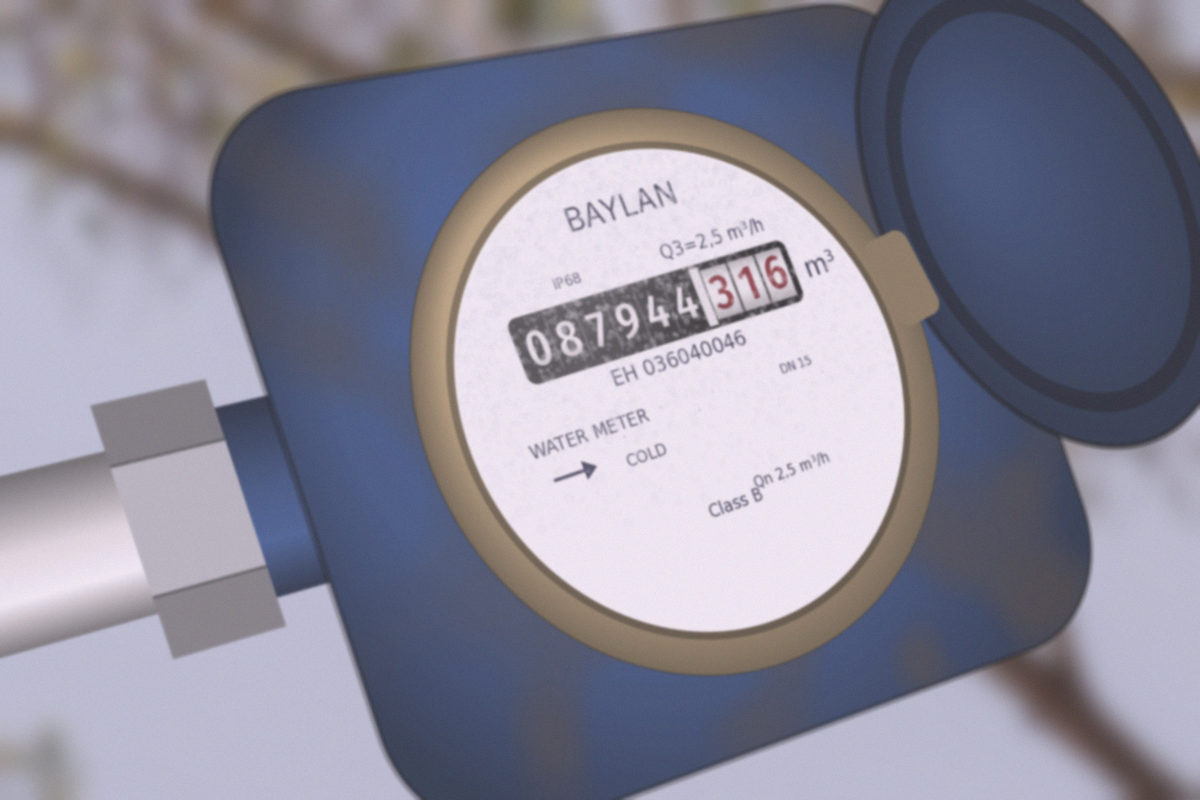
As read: 87944.316
